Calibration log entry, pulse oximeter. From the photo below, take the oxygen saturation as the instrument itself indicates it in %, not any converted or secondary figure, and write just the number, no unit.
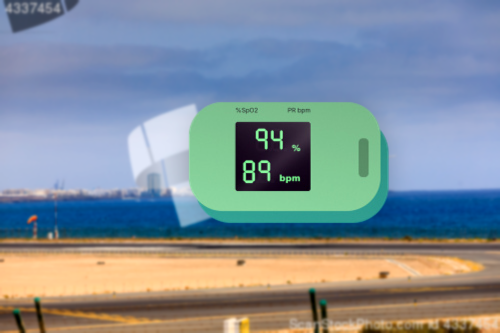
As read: 94
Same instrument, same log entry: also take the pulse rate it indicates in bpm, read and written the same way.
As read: 89
